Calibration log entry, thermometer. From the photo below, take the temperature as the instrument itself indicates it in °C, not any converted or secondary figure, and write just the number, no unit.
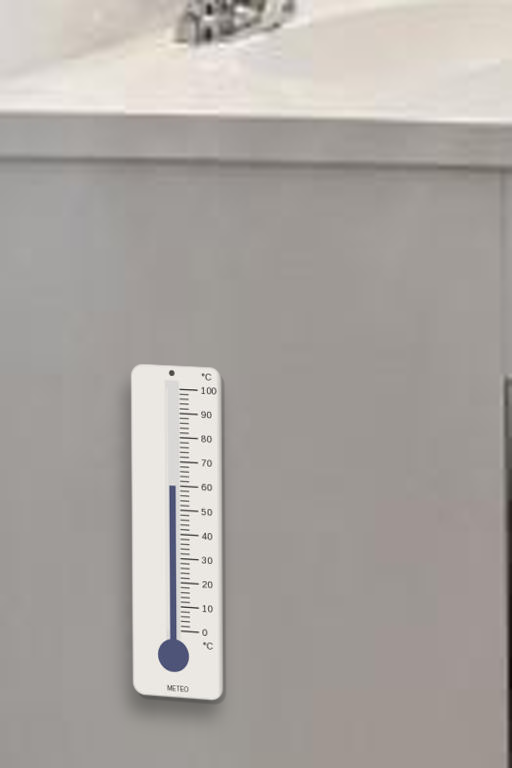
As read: 60
